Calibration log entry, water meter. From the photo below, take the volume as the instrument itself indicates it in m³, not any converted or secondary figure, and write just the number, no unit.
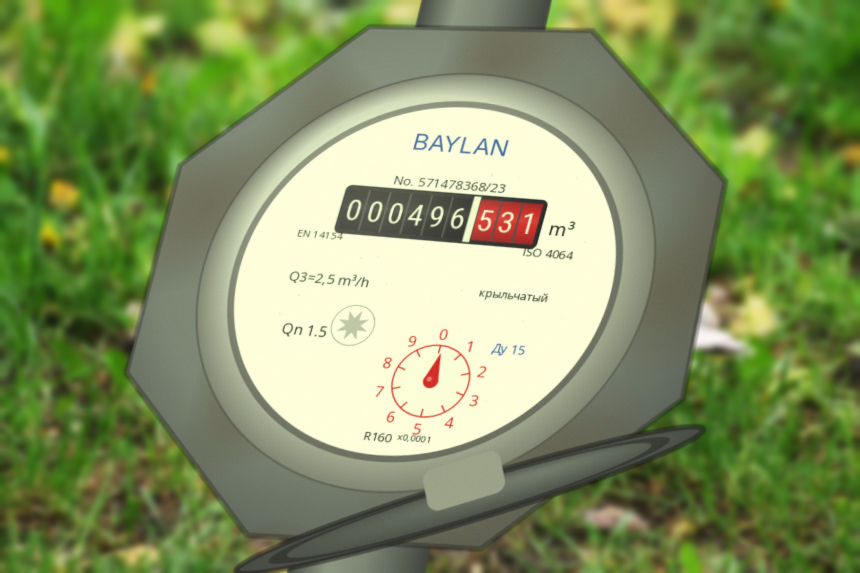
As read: 496.5310
